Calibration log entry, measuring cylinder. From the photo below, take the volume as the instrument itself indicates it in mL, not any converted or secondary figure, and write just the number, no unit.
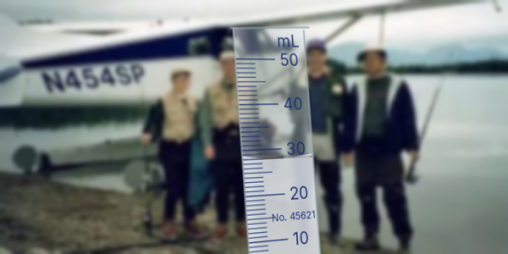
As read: 28
